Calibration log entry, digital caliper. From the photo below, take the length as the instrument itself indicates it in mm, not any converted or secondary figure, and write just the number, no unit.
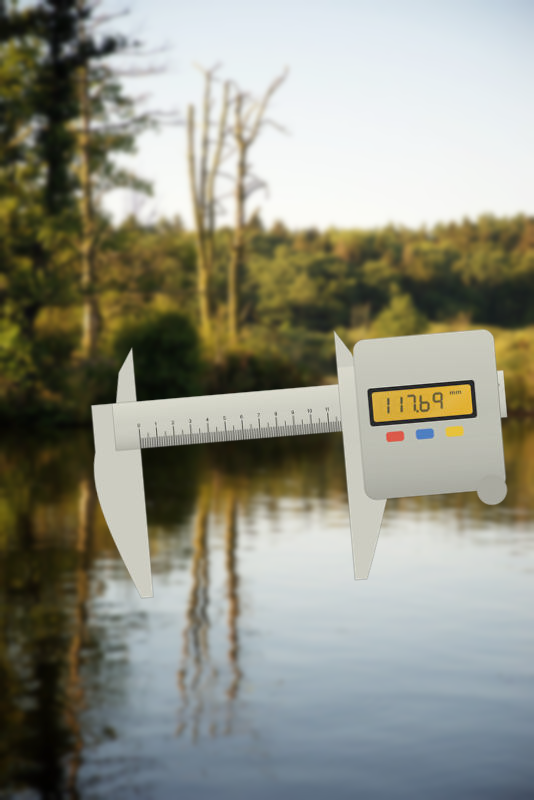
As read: 117.69
